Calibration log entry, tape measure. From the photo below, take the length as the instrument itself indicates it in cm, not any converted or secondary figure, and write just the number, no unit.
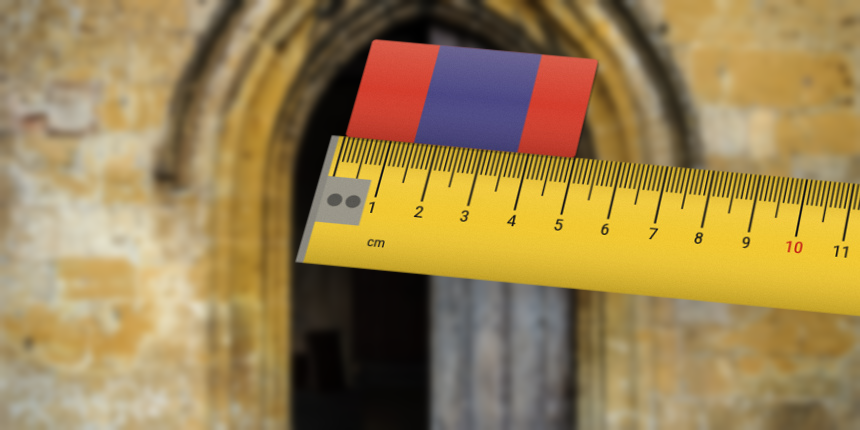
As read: 5
